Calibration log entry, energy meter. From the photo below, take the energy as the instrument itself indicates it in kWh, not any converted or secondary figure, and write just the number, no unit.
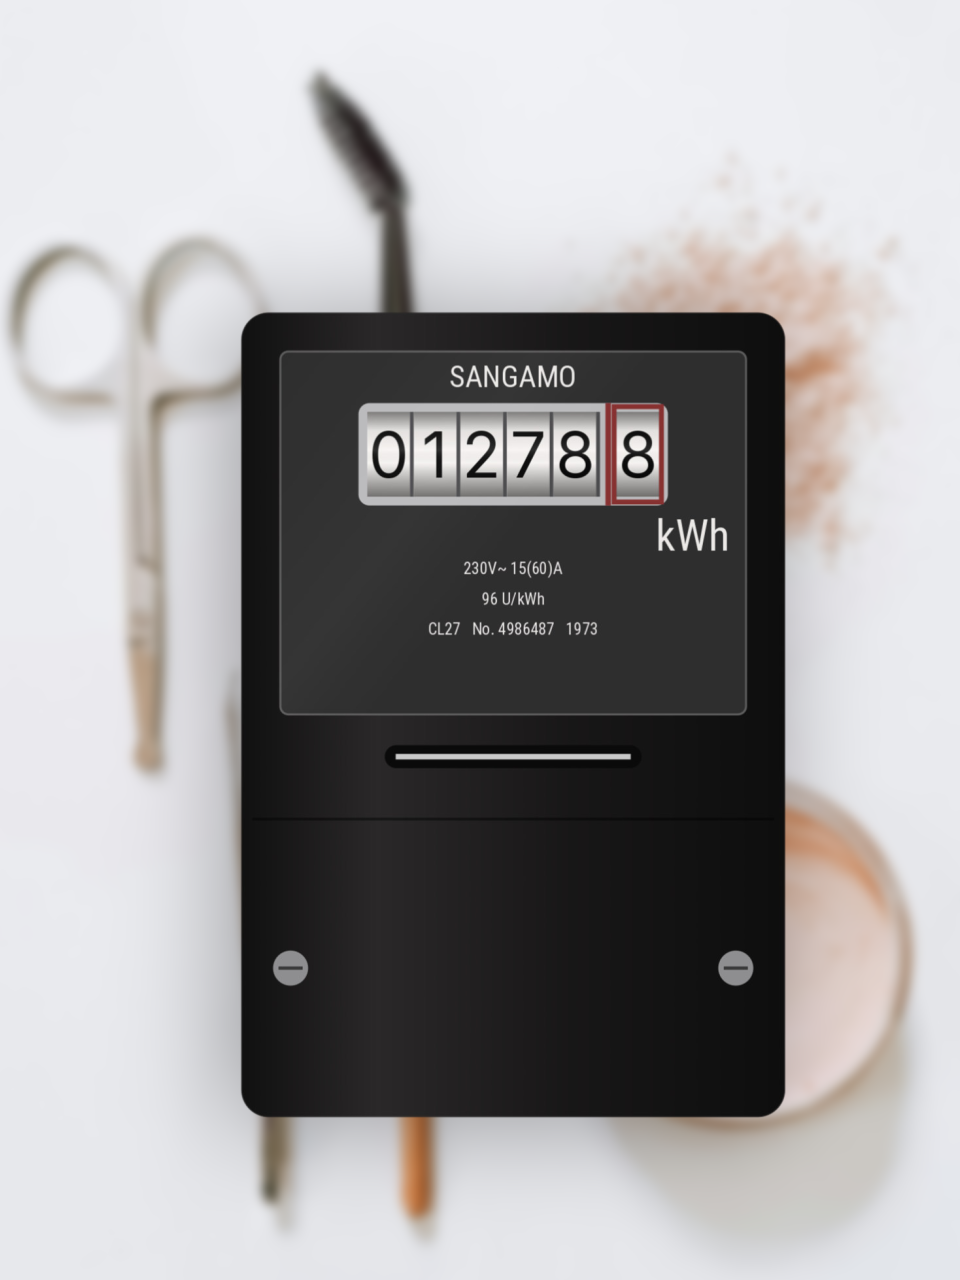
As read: 1278.8
